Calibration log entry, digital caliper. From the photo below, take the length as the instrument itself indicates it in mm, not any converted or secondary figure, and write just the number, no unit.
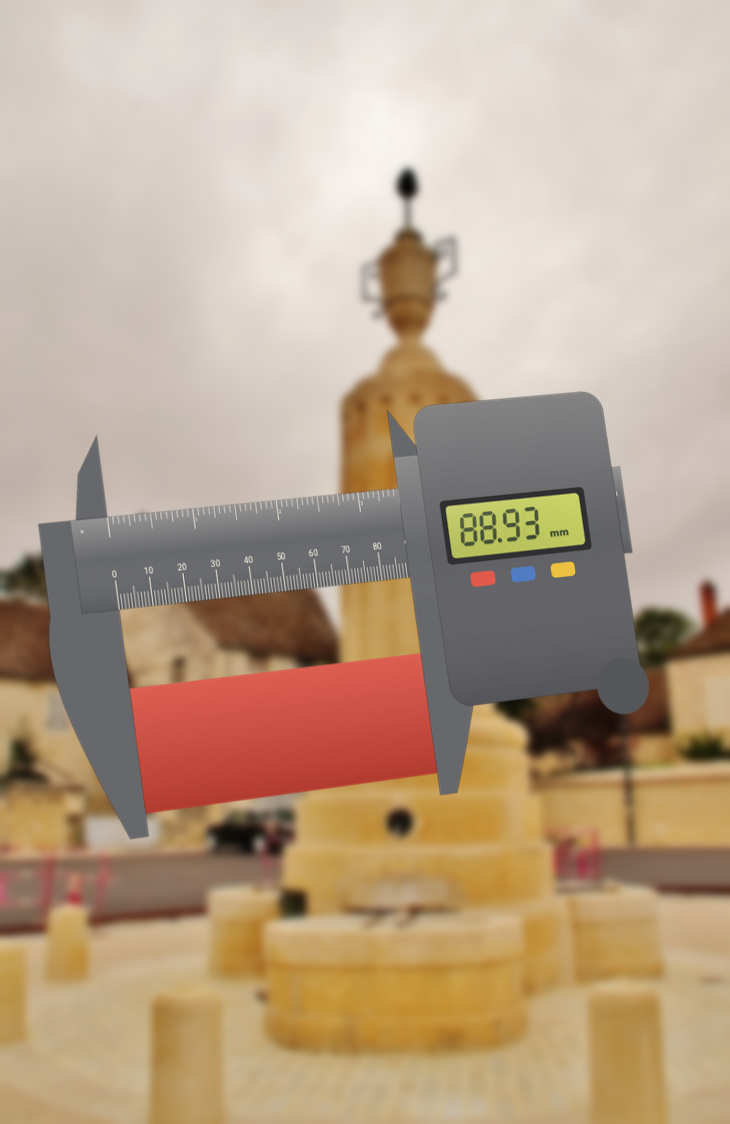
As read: 88.93
